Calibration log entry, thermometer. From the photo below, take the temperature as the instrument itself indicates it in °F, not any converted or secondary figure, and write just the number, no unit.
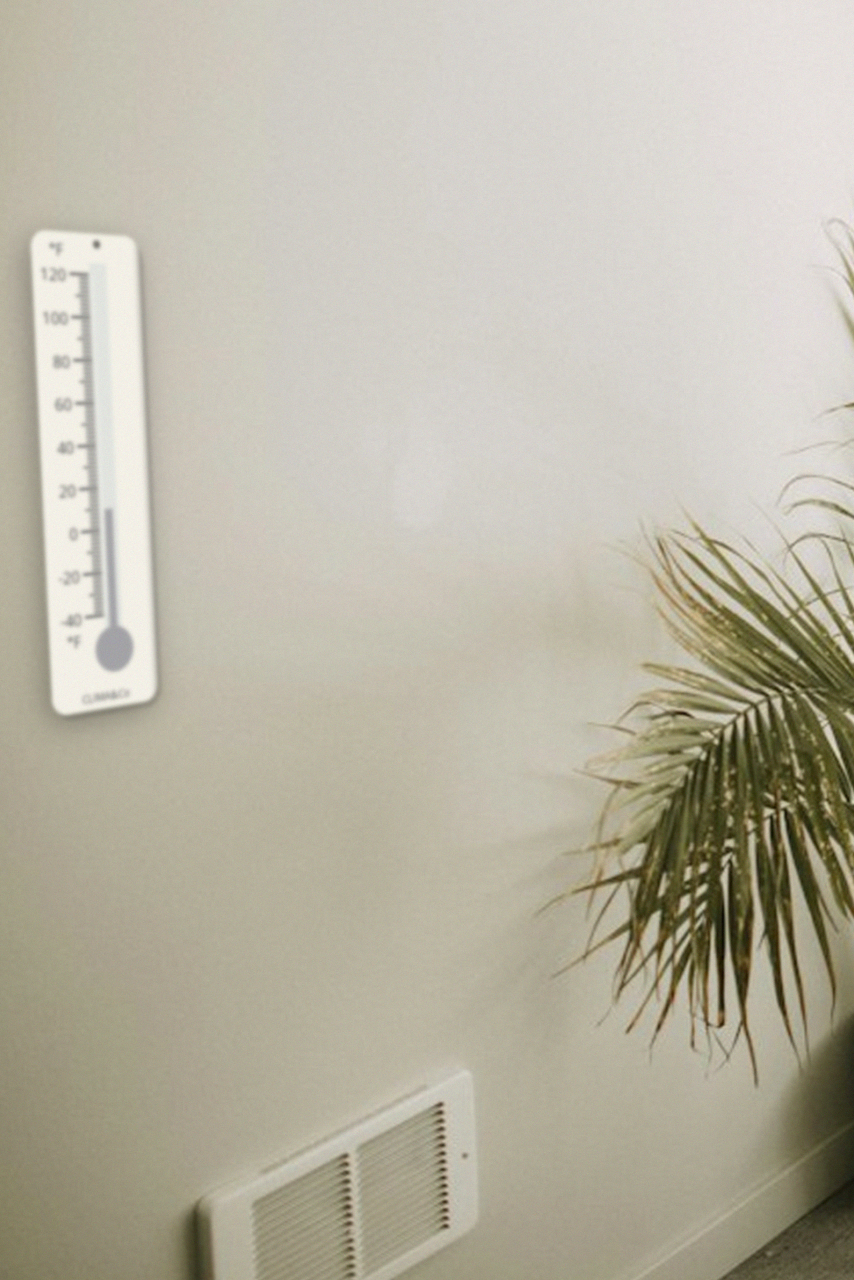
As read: 10
